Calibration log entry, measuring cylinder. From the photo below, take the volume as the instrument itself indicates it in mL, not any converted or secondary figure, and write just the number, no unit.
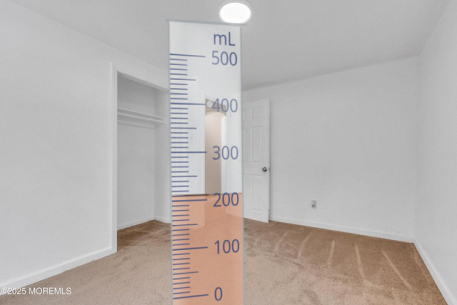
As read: 210
